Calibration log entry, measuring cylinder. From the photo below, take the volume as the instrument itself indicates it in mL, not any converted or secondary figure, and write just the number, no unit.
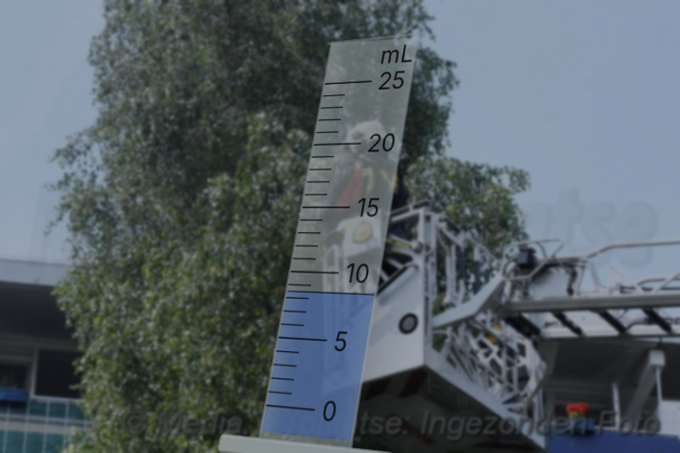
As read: 8.5
